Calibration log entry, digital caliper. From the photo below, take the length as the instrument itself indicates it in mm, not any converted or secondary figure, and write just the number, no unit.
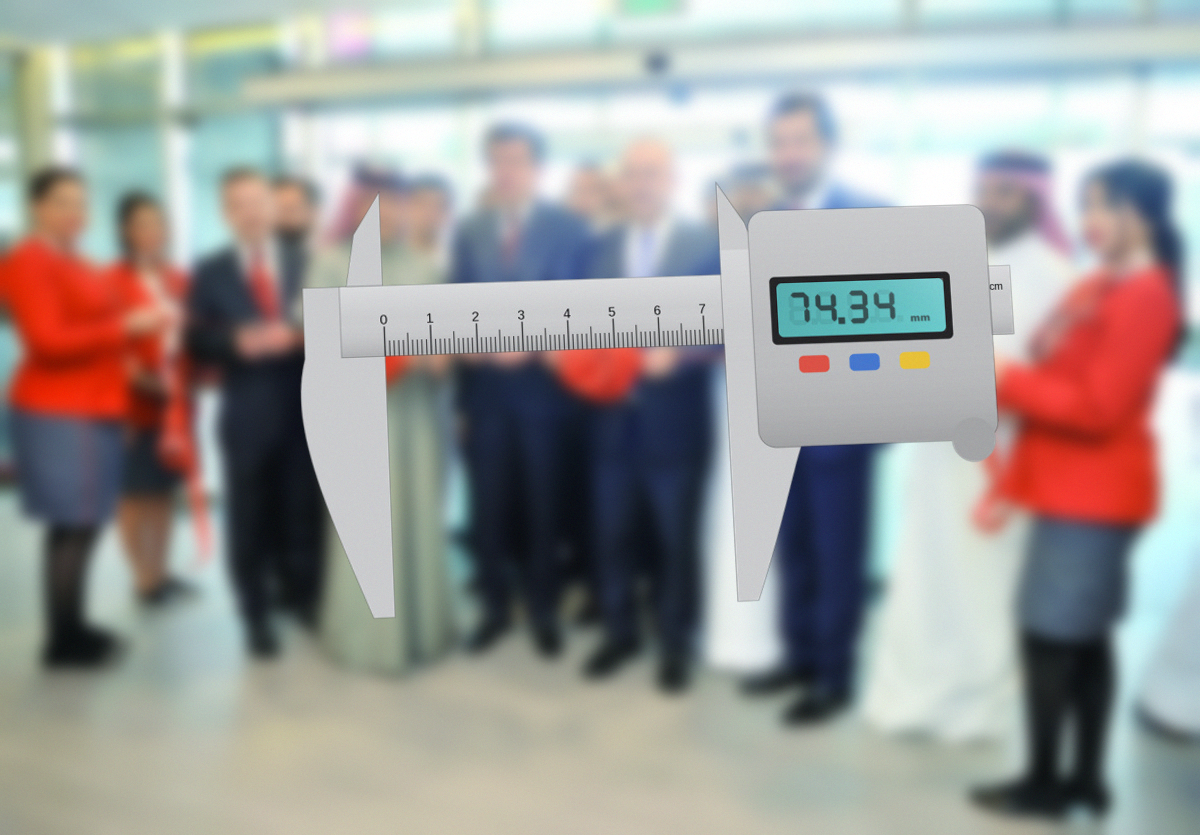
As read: 74.34
